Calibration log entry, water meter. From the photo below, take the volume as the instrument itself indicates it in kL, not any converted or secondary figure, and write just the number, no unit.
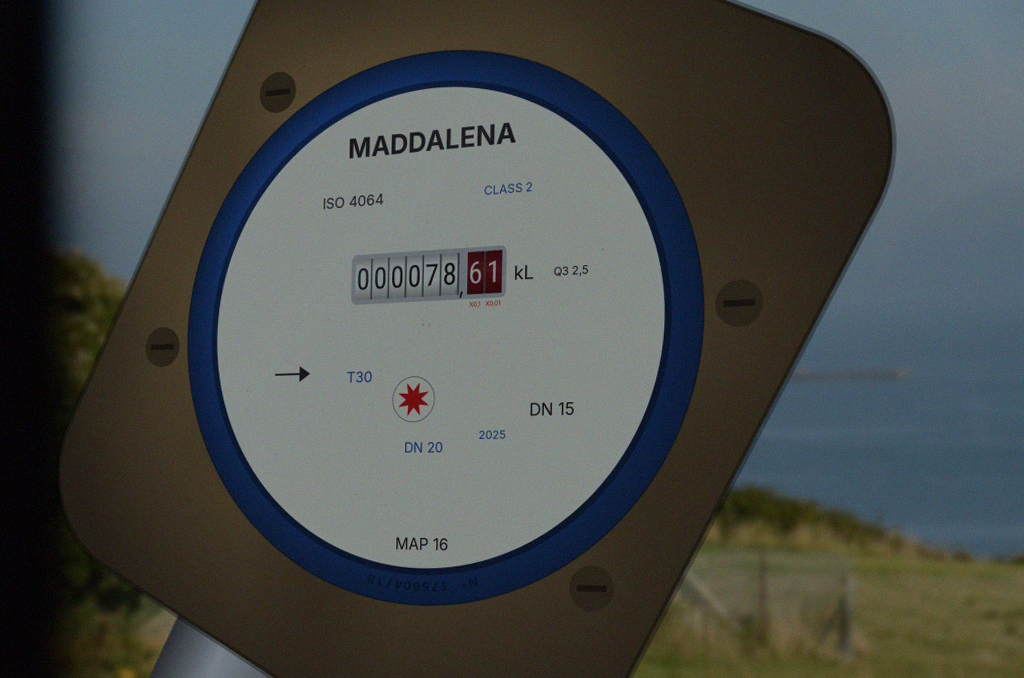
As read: 78.61
